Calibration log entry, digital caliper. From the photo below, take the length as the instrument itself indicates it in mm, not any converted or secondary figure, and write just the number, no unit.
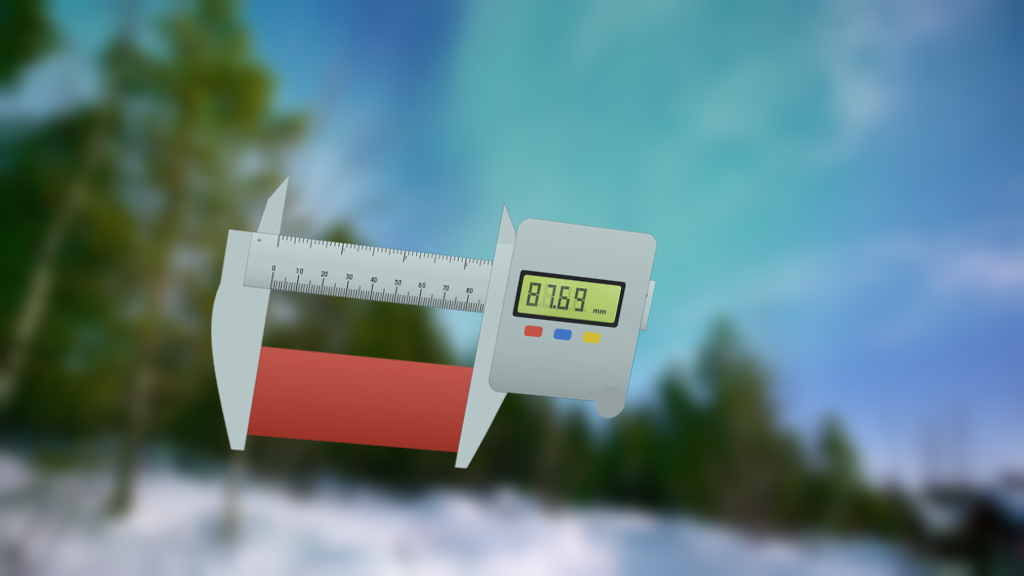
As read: 87.69
